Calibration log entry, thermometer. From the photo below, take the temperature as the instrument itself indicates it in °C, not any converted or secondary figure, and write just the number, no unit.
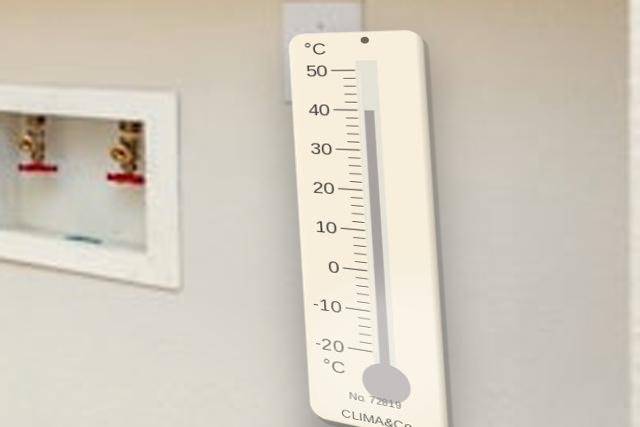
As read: 40
